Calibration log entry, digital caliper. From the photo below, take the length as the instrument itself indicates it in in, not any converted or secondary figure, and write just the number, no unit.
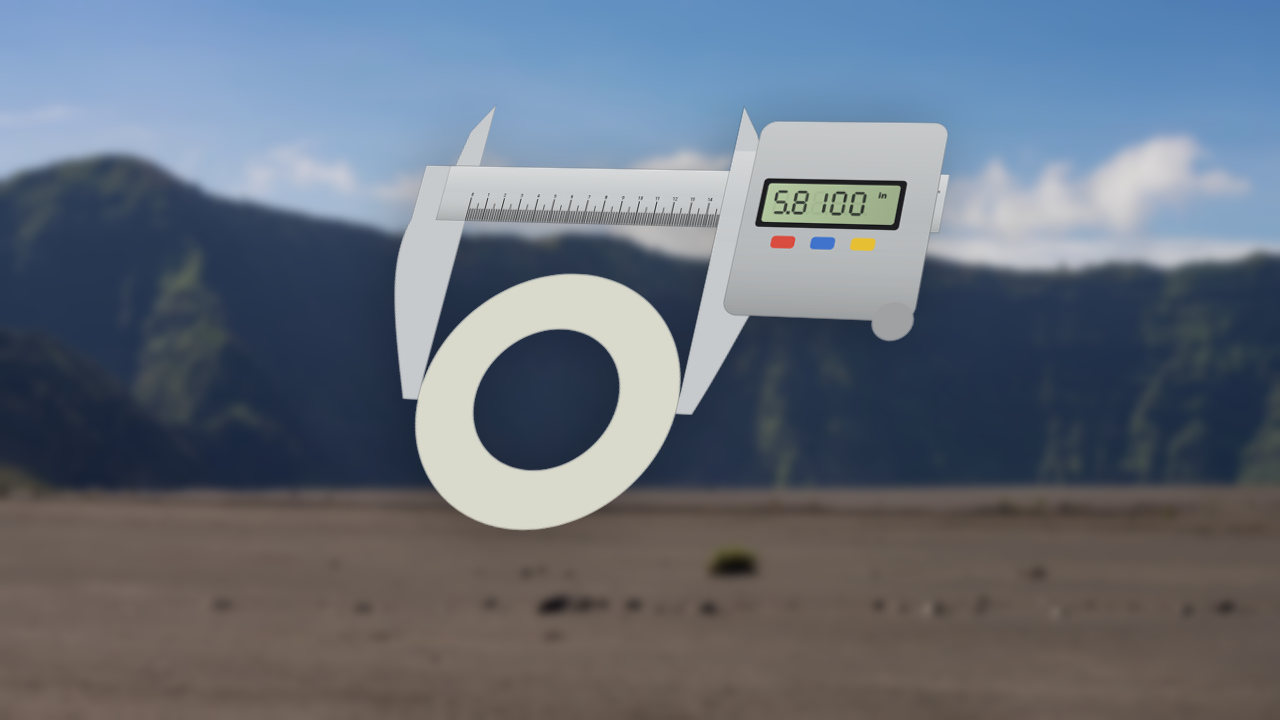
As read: 5.8100
